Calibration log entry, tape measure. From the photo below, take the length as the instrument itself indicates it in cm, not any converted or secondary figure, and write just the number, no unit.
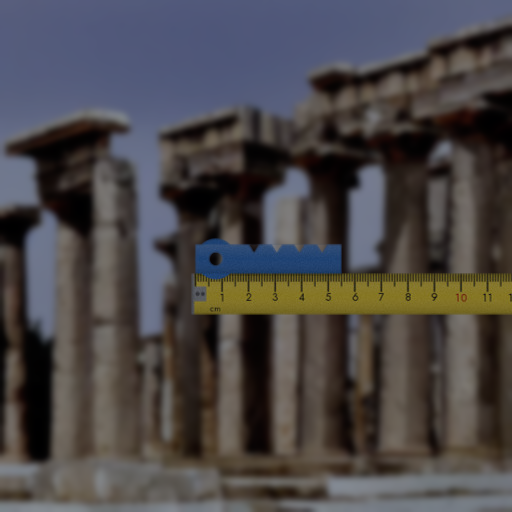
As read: 5.5
